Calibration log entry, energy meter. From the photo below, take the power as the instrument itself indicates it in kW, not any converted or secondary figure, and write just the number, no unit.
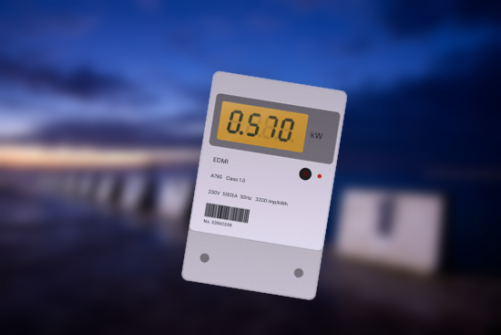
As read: 0.570
